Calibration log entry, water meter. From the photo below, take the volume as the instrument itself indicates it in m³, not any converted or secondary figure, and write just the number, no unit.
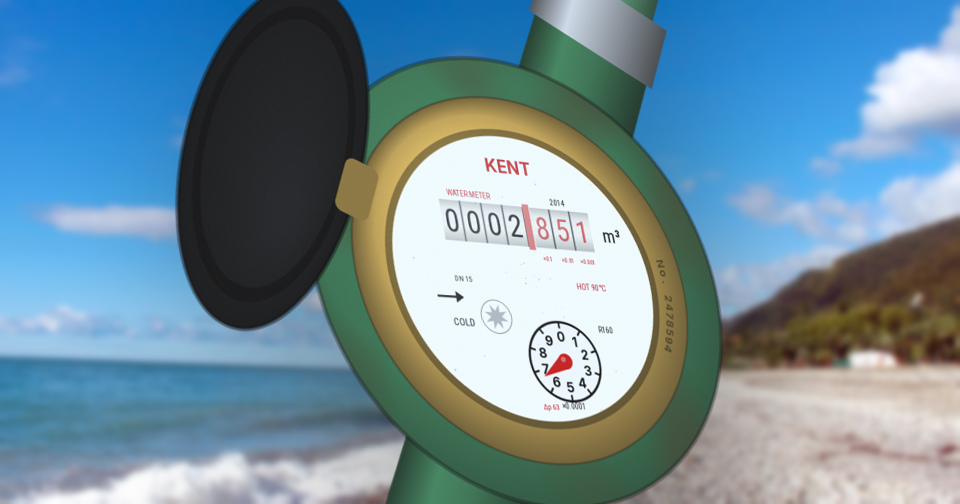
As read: 2.8516
